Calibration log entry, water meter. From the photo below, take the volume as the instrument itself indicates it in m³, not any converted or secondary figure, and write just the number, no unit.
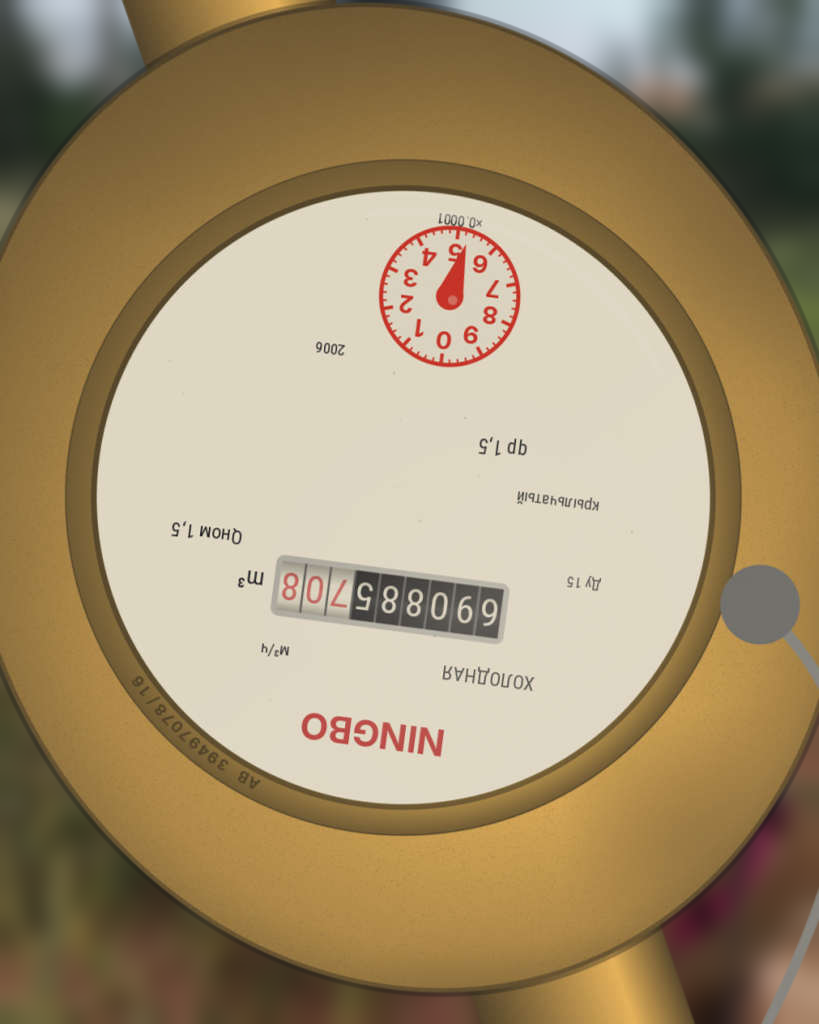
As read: 690885.7085
